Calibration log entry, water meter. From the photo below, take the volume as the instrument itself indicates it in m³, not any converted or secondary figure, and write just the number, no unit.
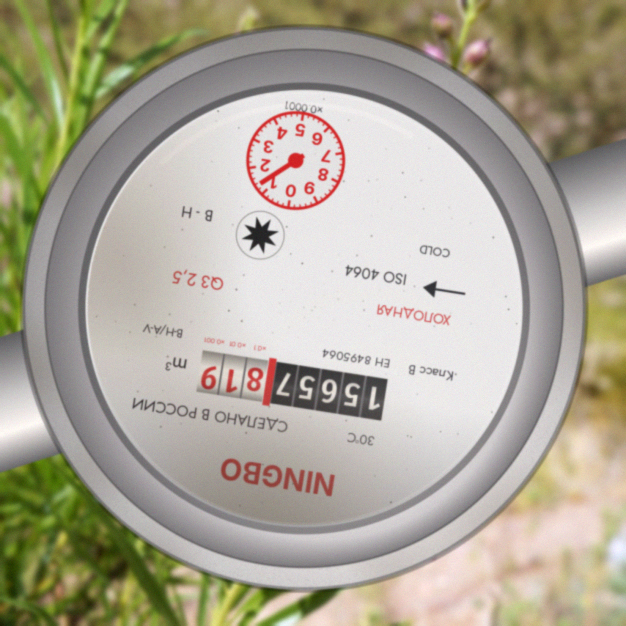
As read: 15657.8191
